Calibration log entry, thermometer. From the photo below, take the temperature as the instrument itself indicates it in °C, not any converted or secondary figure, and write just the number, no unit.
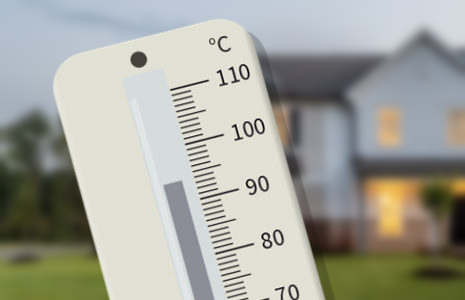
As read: 94
